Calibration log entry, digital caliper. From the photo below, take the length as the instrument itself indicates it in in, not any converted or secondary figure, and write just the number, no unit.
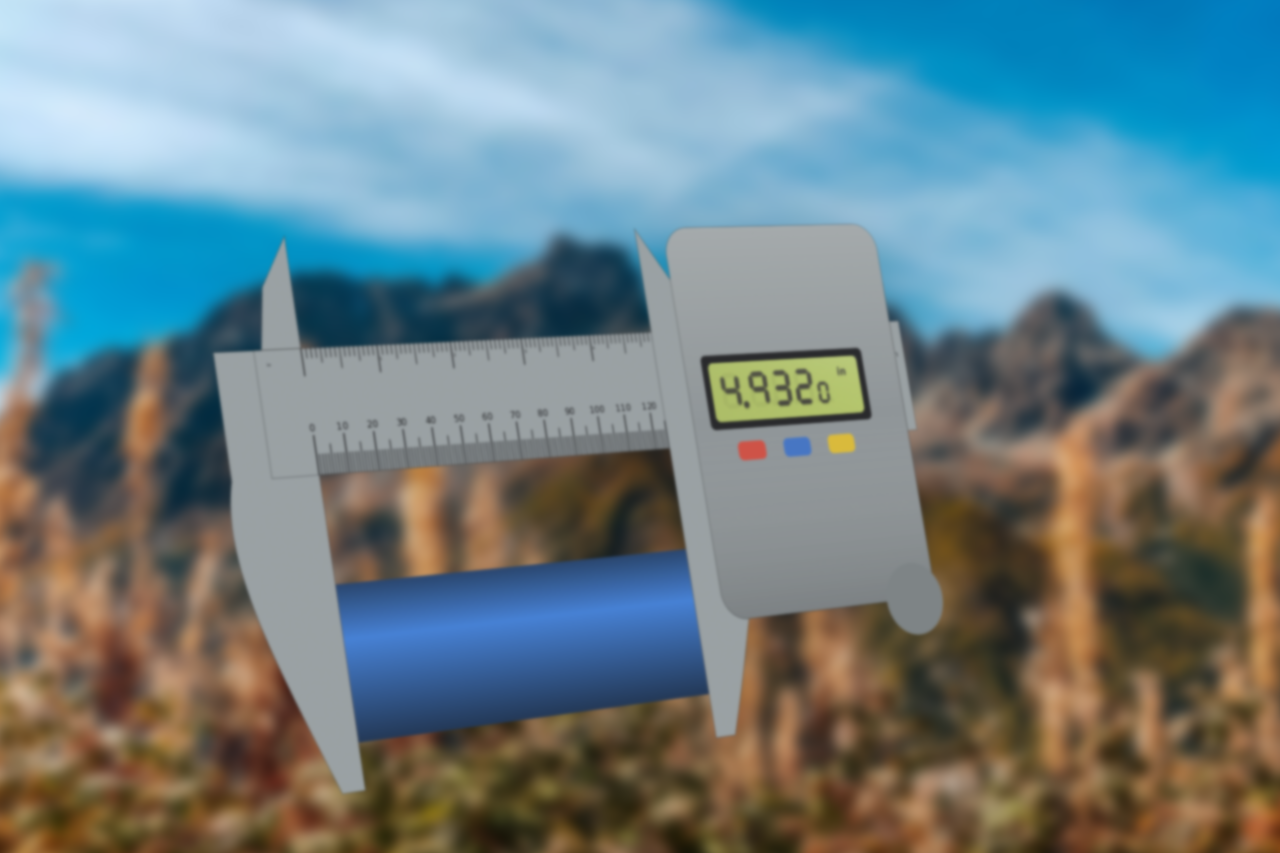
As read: 4.9320
